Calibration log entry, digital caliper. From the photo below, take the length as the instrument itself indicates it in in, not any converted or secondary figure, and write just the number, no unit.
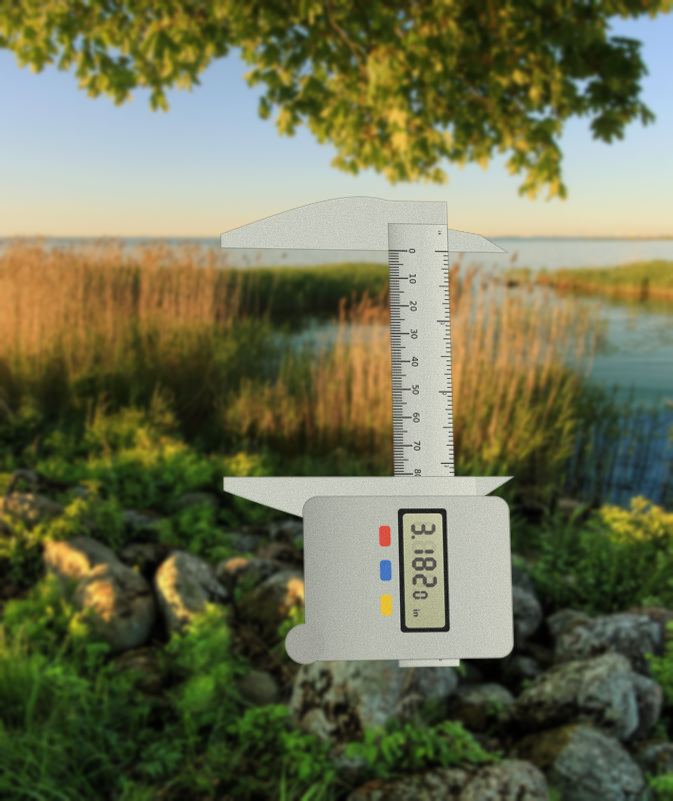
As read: 3.1820
